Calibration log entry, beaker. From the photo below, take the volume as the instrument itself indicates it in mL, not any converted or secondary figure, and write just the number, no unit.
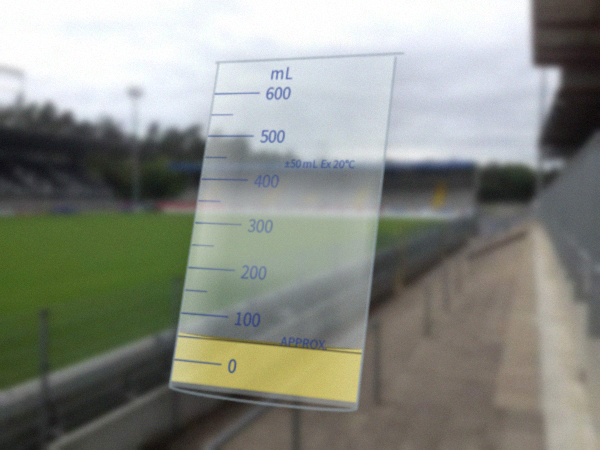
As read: 50
